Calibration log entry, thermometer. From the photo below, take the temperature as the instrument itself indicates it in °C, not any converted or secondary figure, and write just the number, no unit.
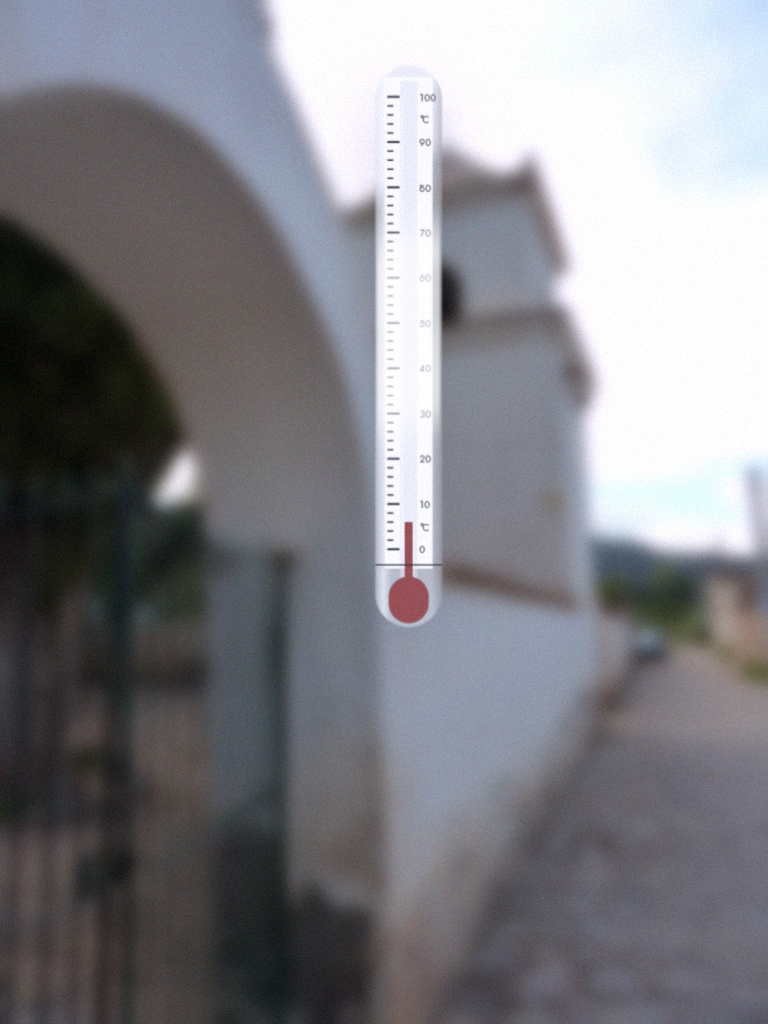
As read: 6
